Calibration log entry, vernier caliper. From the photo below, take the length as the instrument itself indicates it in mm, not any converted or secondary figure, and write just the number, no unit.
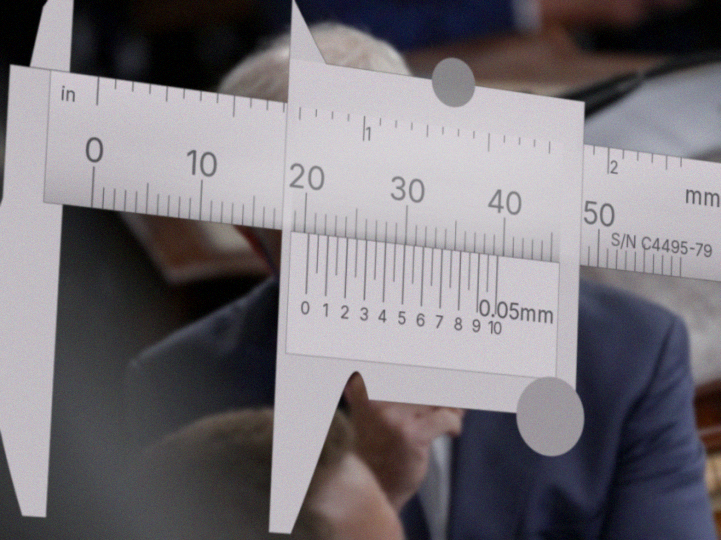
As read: 20.4
